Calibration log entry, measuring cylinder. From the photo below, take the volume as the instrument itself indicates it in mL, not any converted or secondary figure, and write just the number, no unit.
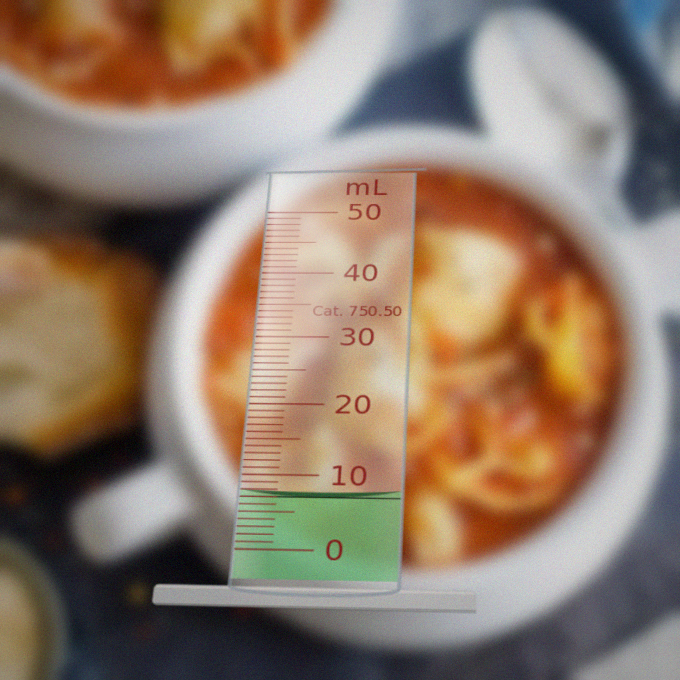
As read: 7
